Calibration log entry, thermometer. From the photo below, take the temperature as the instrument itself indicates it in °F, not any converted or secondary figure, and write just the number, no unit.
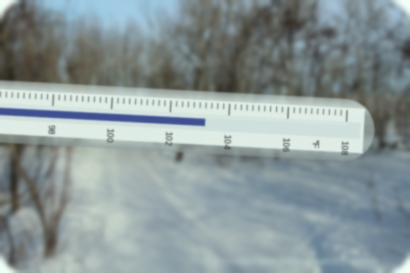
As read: 103.2
